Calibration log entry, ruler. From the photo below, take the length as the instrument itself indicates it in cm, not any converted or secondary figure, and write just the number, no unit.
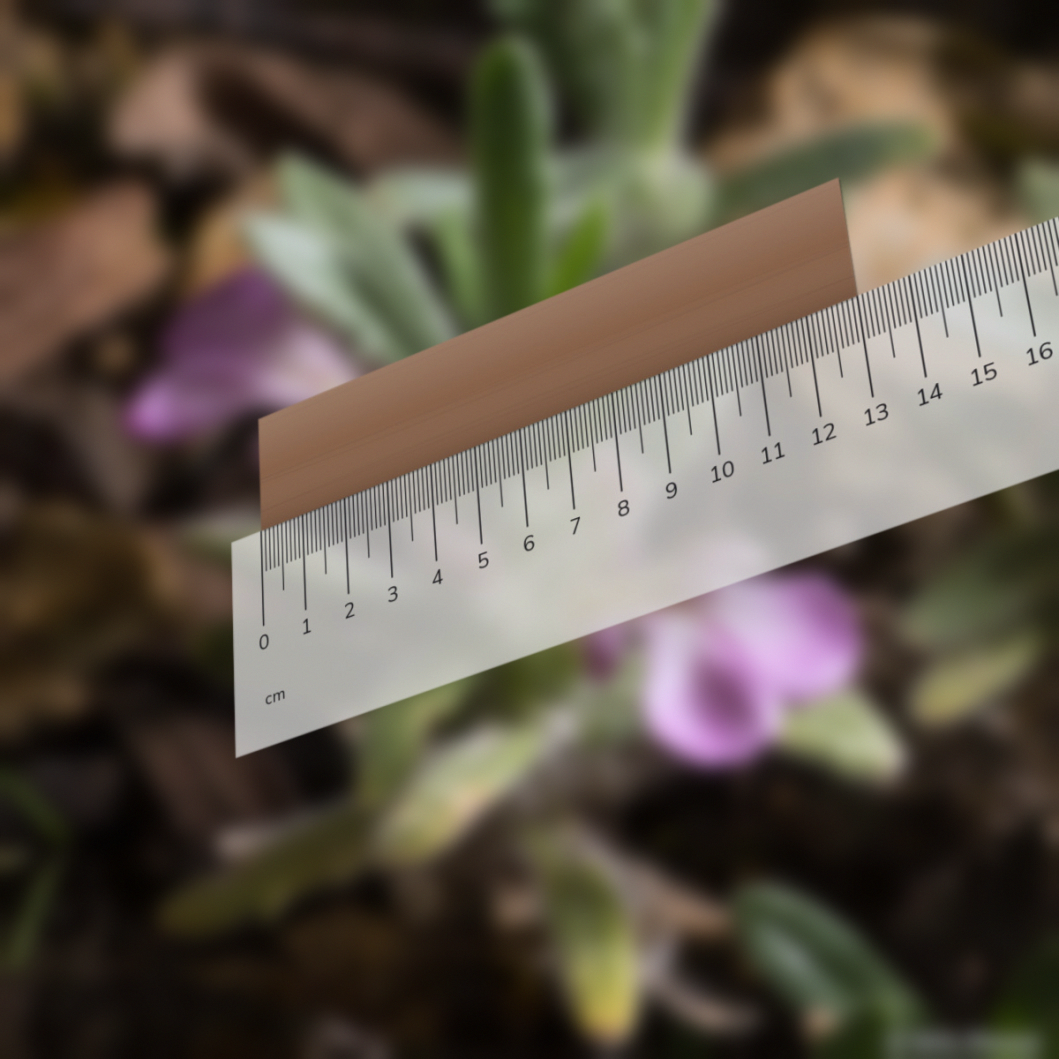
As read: 13
